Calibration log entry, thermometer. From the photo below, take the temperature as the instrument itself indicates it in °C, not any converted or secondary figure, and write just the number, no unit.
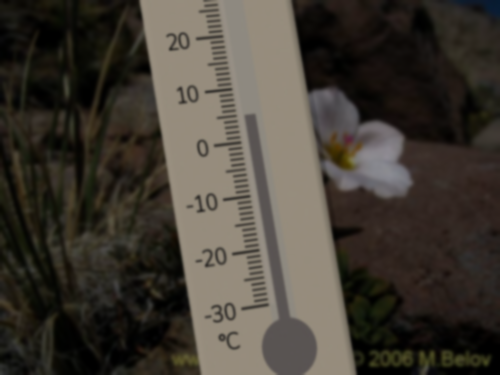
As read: 5
